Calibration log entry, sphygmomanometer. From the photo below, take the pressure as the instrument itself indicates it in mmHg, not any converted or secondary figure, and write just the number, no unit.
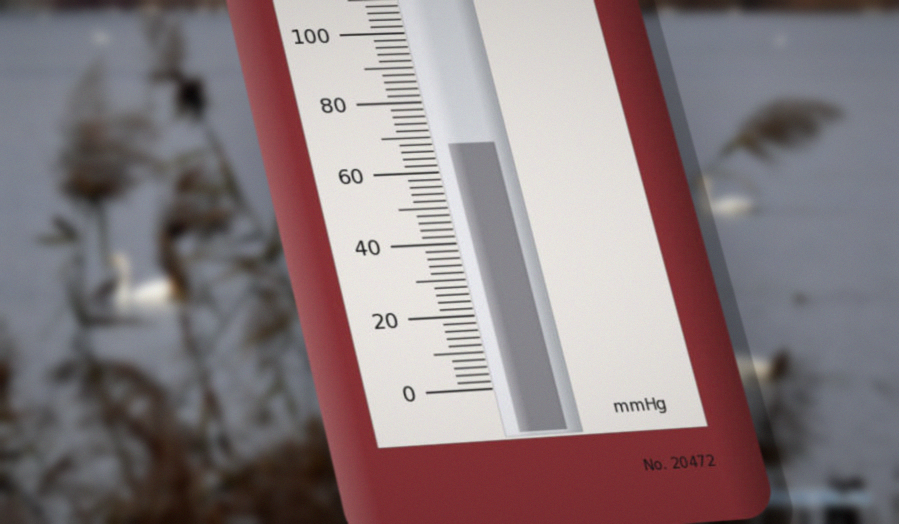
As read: 68
